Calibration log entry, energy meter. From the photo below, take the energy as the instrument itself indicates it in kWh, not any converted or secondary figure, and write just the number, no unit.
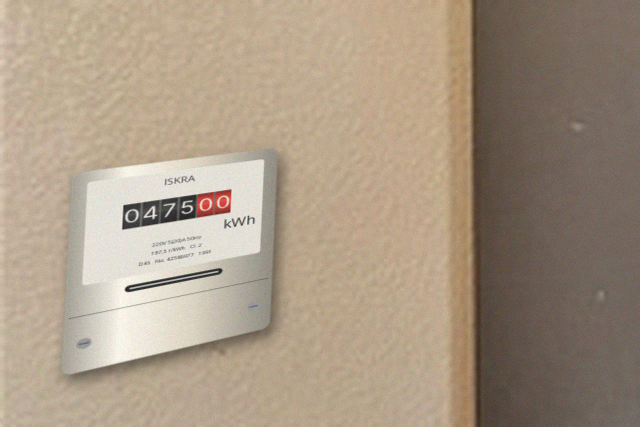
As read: 475.00
